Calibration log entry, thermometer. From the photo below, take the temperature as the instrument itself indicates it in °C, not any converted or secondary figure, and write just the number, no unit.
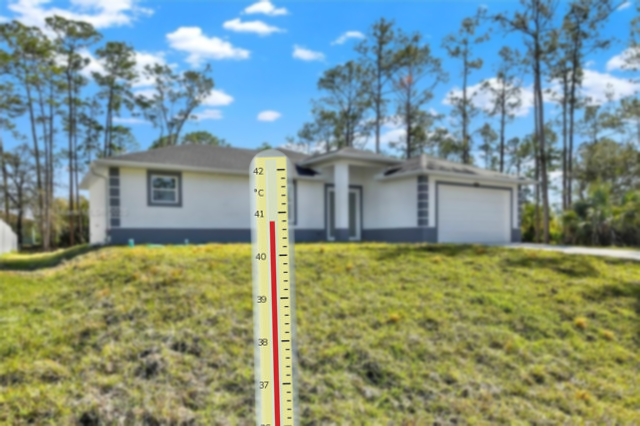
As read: 40.8
